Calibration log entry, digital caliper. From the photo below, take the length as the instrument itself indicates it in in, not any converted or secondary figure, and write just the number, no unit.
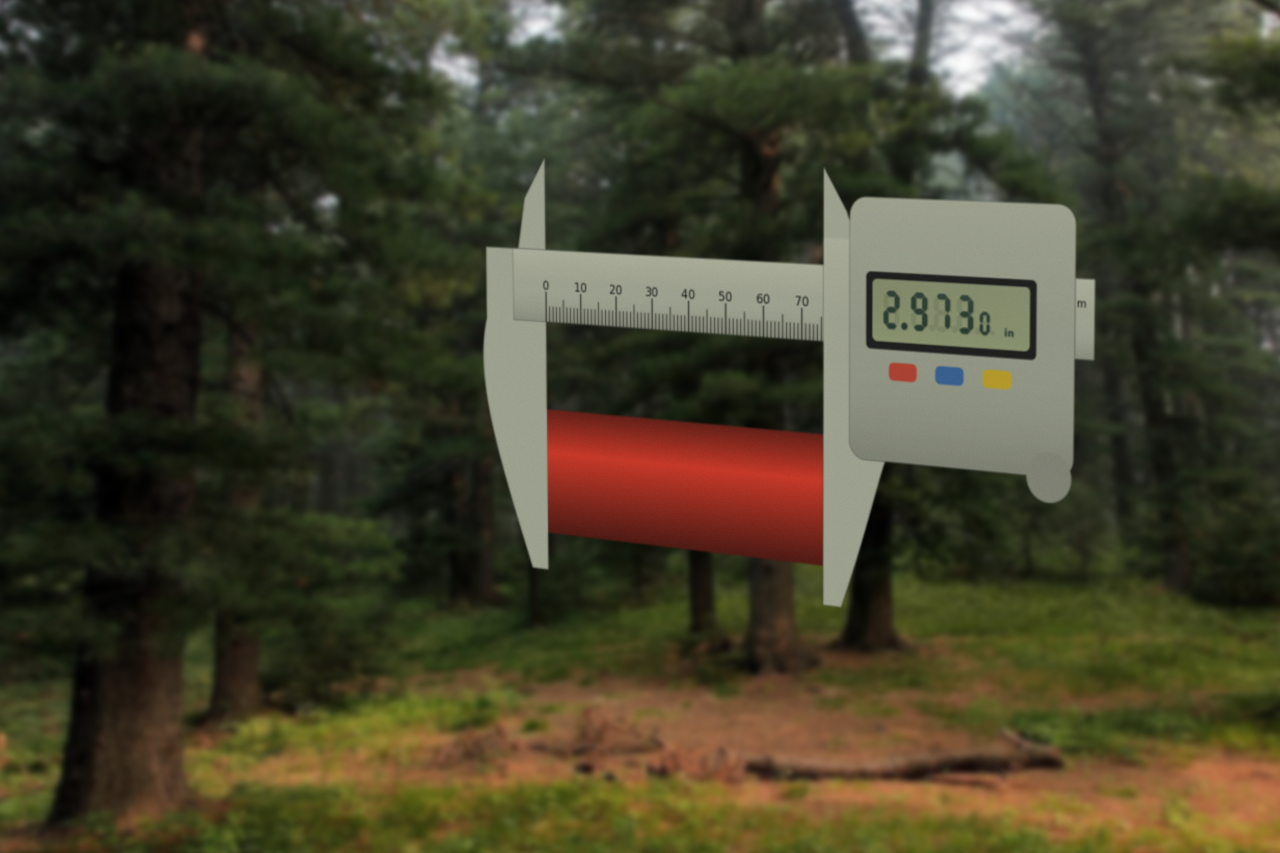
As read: 2.9730
